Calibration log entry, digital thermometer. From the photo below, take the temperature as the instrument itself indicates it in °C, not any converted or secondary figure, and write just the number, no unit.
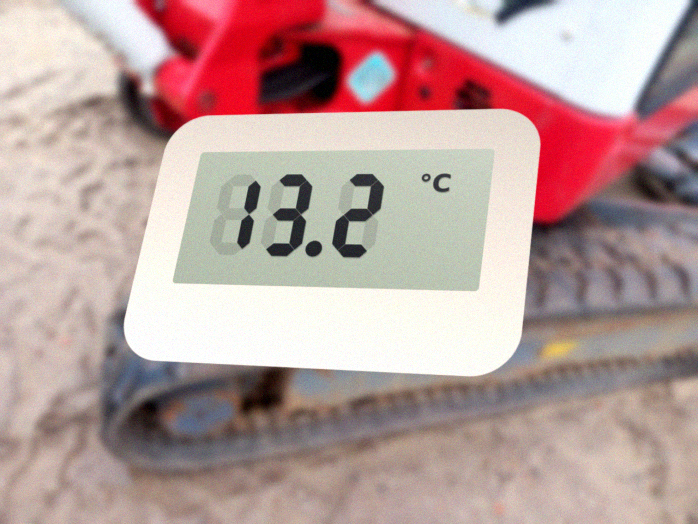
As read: 13.2
